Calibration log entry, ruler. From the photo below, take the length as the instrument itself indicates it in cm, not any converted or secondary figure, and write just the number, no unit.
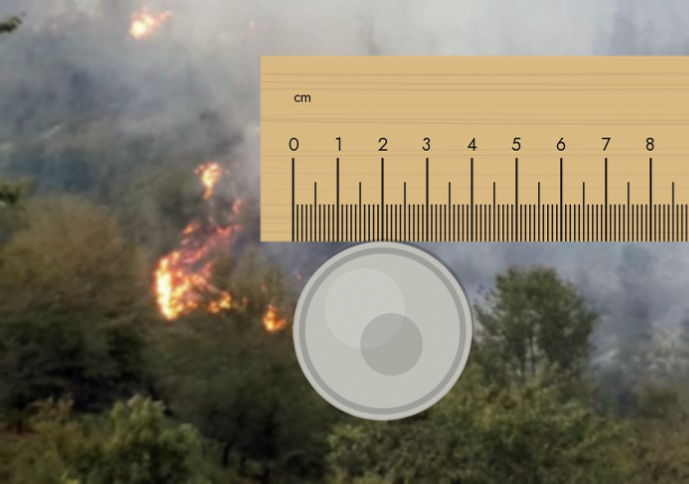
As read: 4
